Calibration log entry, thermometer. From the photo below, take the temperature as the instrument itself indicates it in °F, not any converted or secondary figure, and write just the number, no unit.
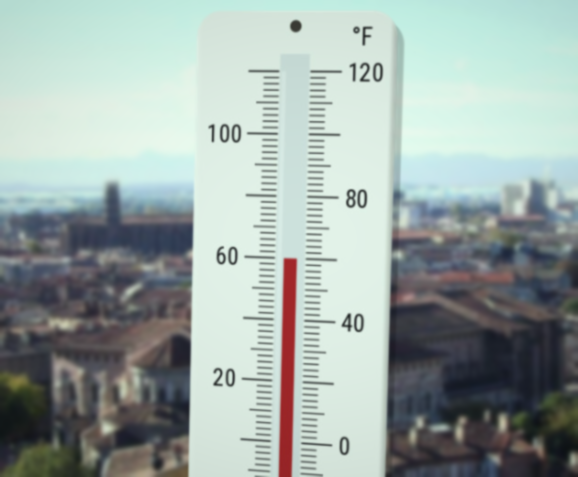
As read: 60
